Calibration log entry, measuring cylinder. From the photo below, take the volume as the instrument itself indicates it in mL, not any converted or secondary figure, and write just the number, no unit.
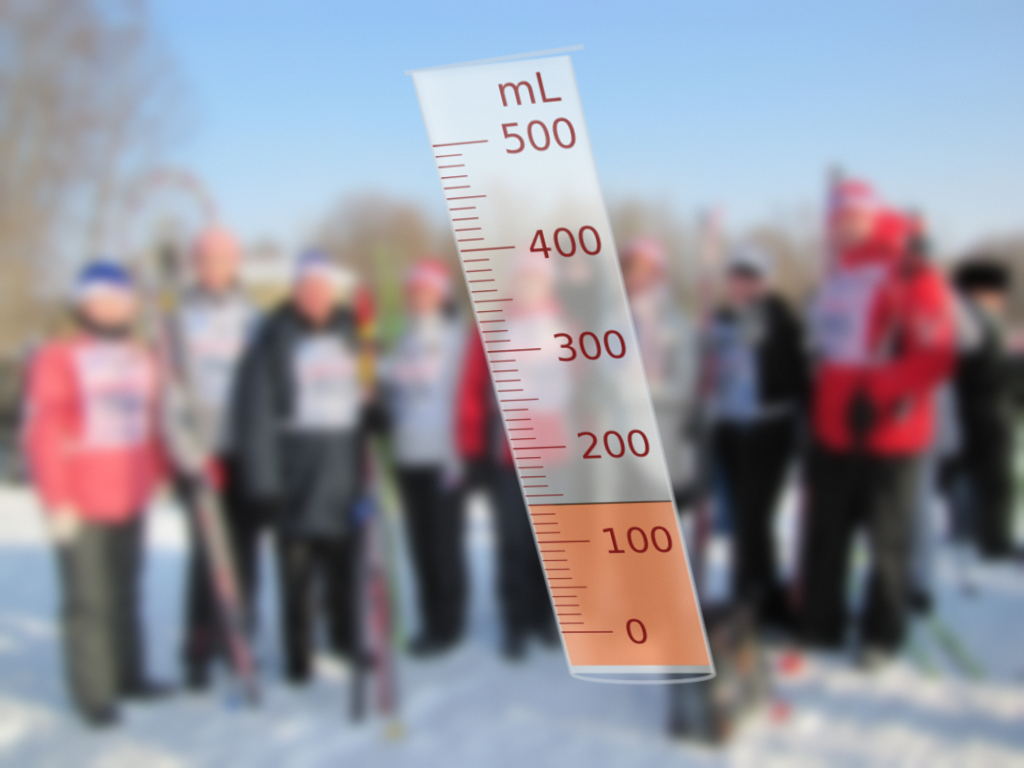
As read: 140
